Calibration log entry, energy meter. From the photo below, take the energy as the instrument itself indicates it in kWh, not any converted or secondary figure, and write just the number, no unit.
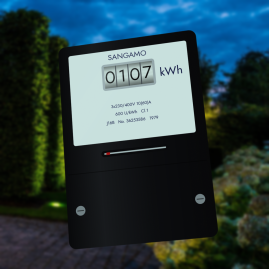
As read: 107
